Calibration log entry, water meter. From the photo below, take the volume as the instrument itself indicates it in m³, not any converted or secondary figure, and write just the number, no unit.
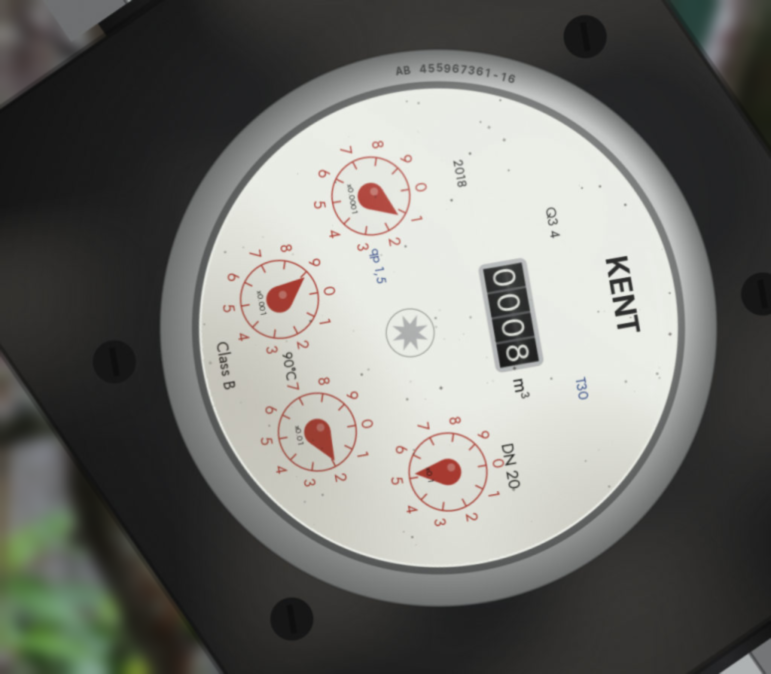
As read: 8.5191
